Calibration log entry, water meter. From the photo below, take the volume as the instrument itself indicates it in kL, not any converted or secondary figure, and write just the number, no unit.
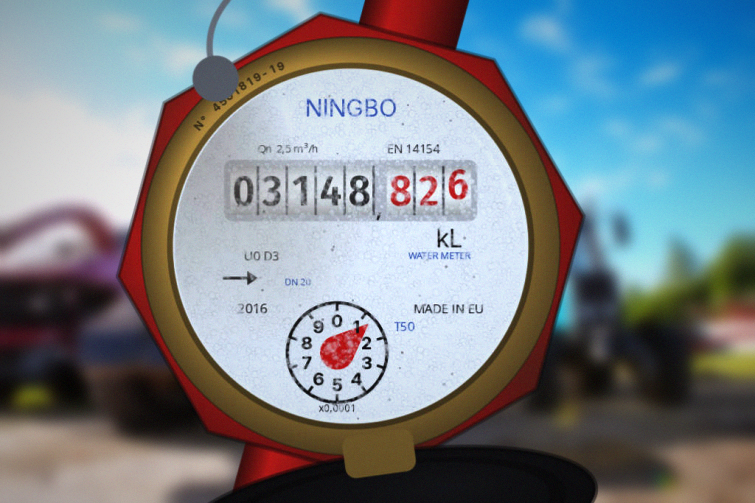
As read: 3148.8261
